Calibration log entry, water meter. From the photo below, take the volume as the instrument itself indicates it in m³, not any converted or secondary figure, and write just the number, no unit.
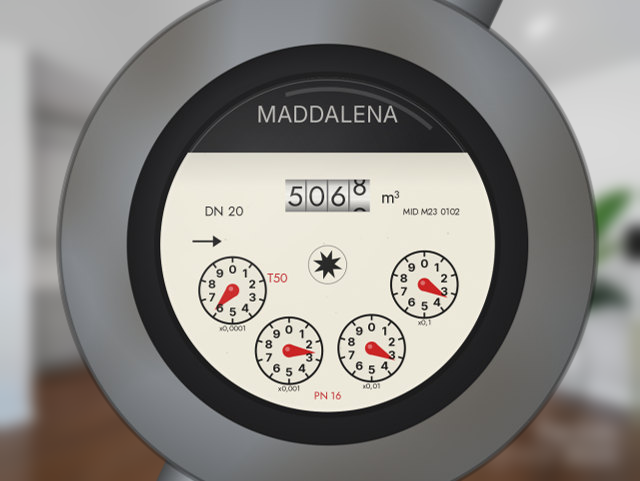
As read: 5068.3326
